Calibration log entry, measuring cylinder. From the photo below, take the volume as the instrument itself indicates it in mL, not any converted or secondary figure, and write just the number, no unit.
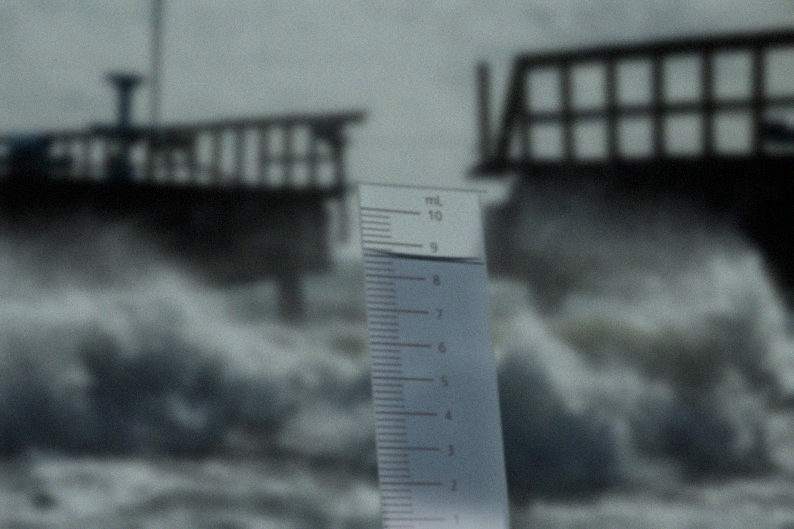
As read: 8.6
